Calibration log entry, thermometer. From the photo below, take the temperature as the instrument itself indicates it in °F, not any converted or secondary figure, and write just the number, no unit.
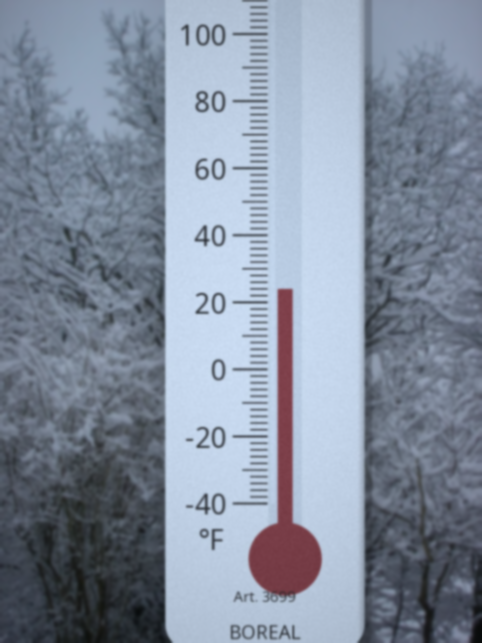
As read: 24
